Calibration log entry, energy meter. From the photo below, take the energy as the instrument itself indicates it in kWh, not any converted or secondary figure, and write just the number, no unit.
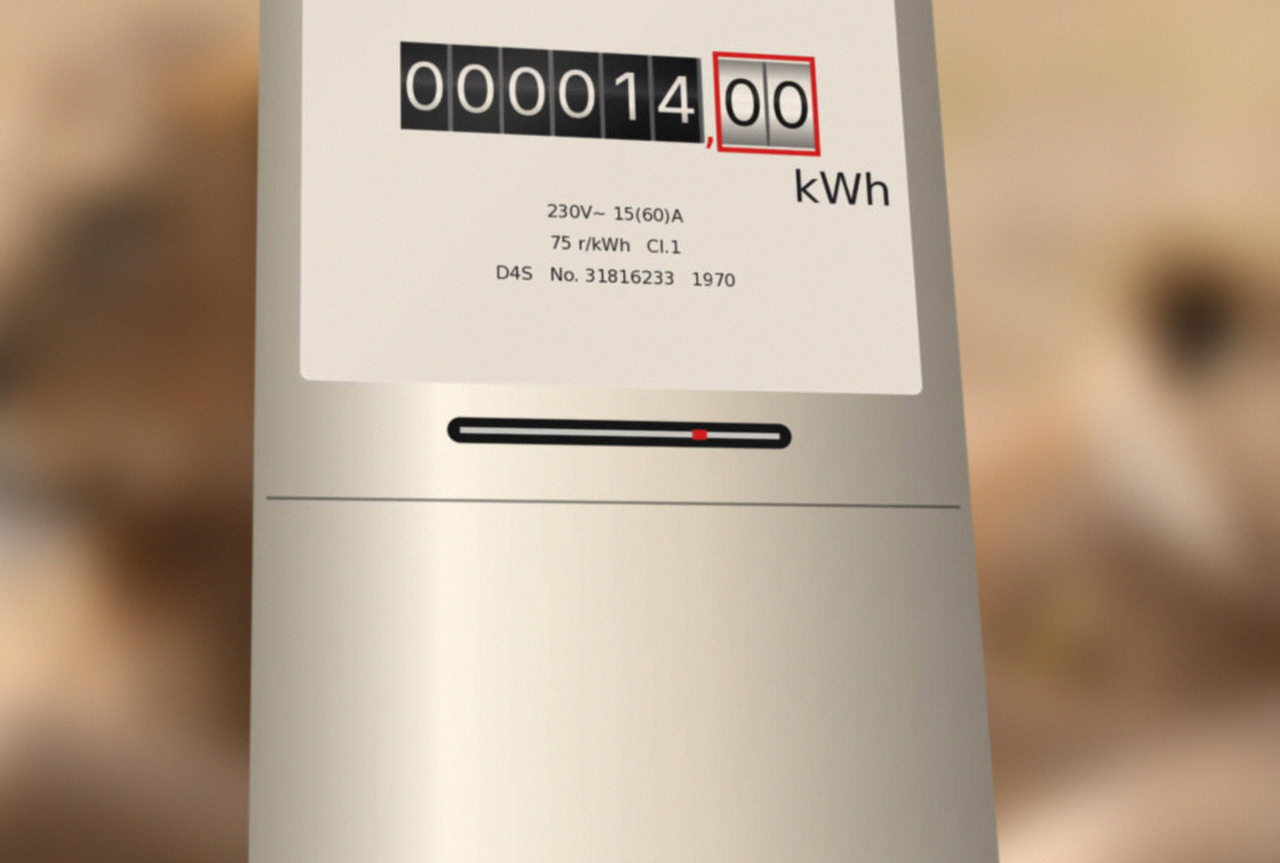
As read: 14.00
